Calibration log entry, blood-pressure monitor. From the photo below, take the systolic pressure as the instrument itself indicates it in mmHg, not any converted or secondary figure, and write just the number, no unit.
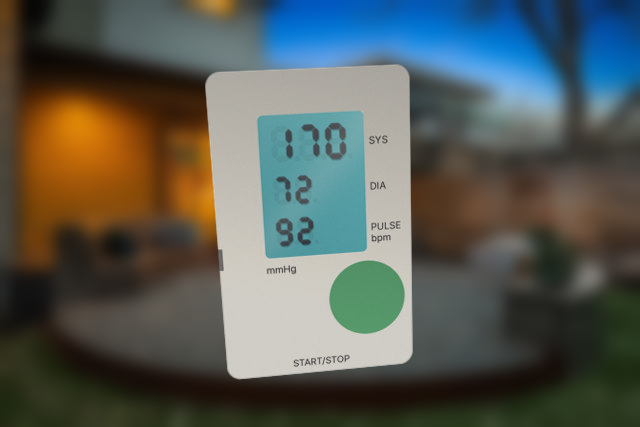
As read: 170
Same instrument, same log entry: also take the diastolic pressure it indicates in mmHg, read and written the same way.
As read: 72
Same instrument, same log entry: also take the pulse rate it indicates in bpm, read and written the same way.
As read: 92
